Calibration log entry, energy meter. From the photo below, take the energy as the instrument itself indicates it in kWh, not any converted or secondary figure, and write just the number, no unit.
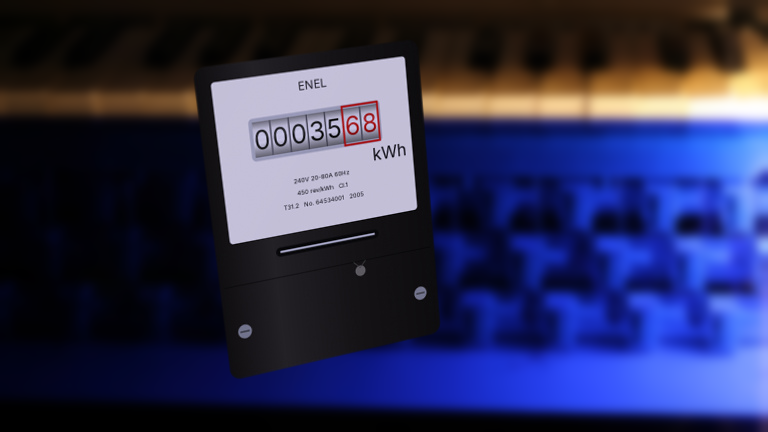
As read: 35.68
